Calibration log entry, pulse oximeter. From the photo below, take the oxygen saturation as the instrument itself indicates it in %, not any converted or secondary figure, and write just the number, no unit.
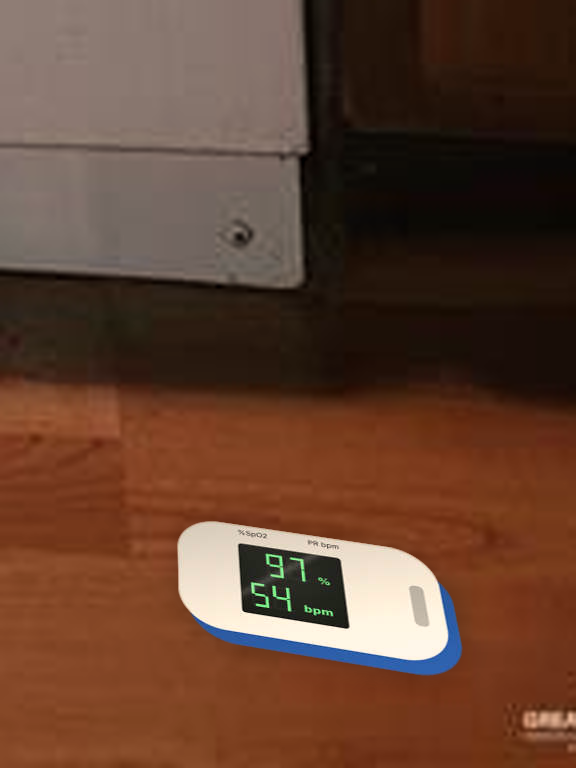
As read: 97
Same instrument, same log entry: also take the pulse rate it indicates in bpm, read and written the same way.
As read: 54
